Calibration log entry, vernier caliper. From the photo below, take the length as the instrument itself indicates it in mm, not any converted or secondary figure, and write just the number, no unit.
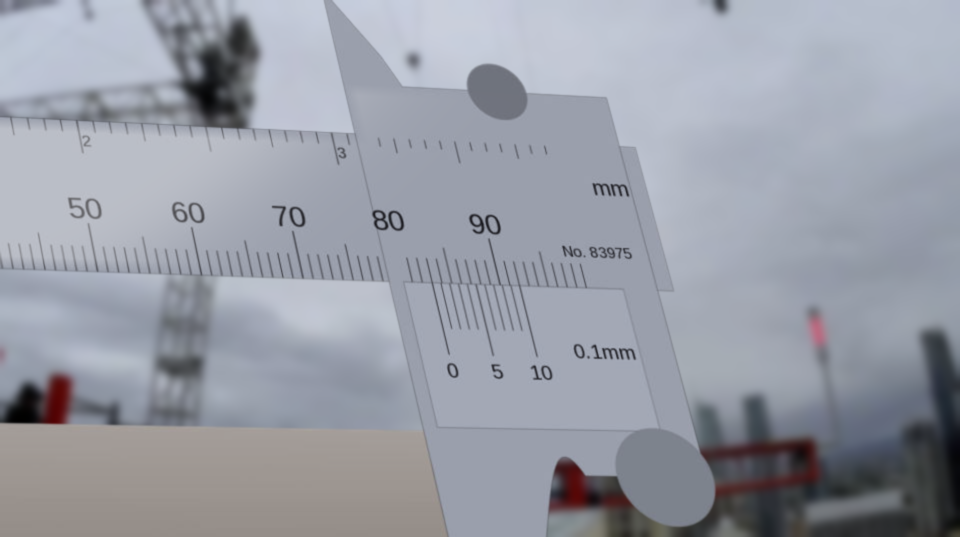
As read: 83.0
